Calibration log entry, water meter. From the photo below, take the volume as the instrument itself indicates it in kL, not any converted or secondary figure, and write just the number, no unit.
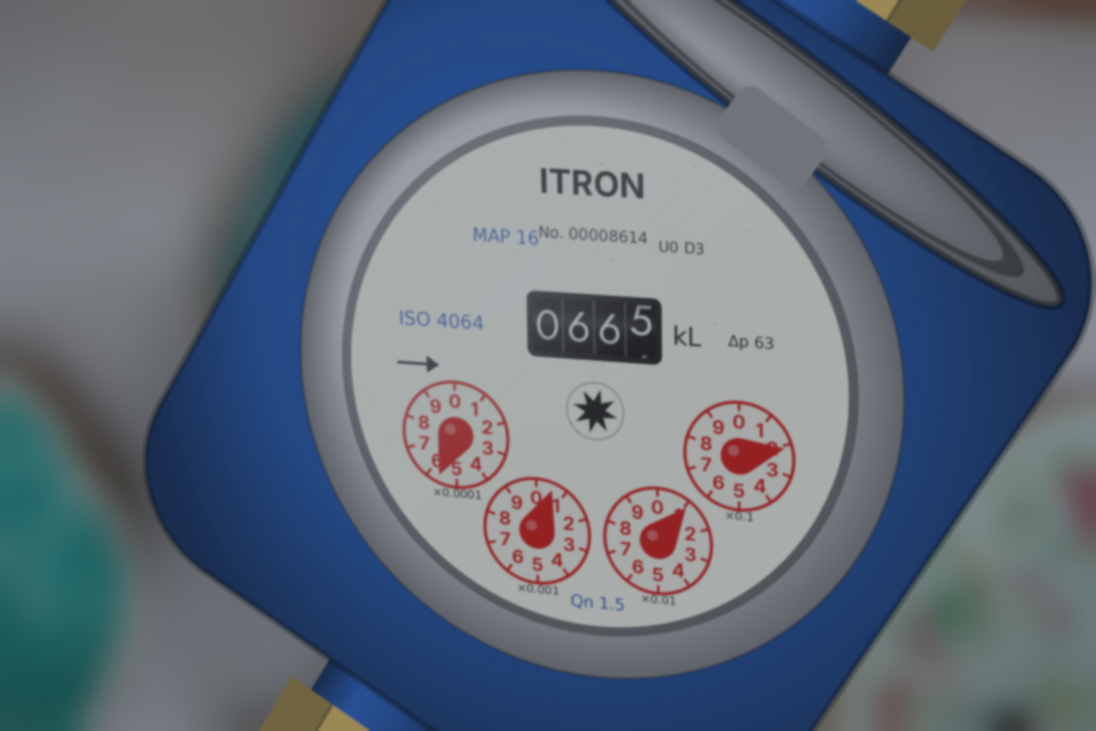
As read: 665.2105
